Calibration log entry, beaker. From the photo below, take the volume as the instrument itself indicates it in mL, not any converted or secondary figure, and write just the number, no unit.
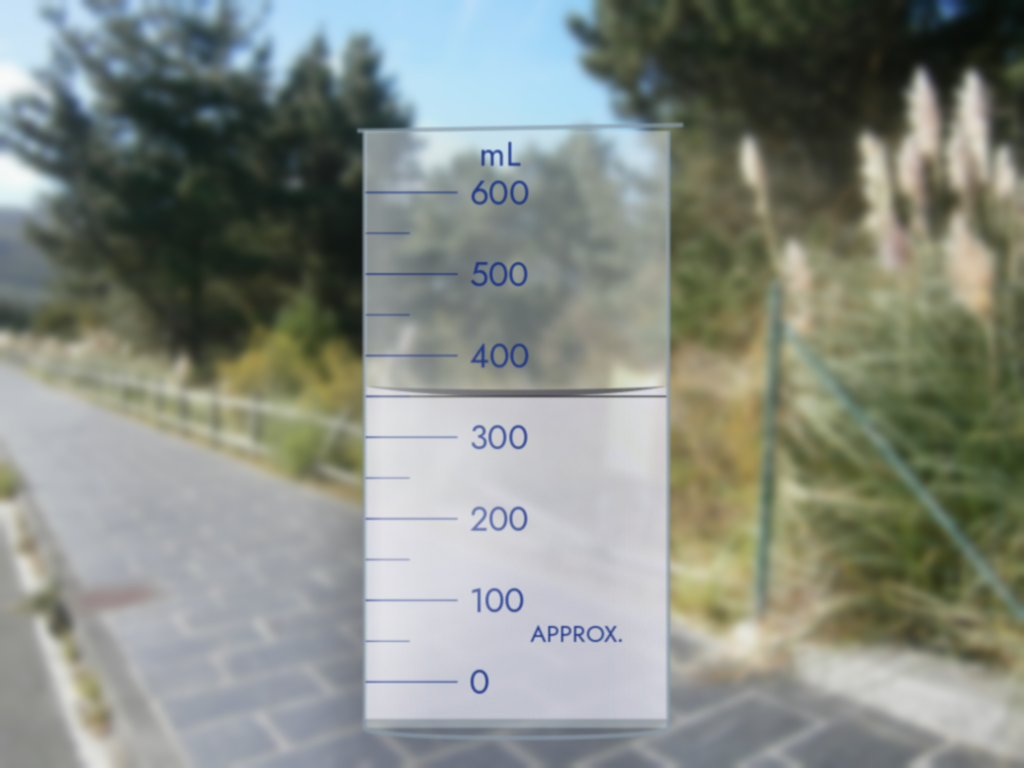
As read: 350
